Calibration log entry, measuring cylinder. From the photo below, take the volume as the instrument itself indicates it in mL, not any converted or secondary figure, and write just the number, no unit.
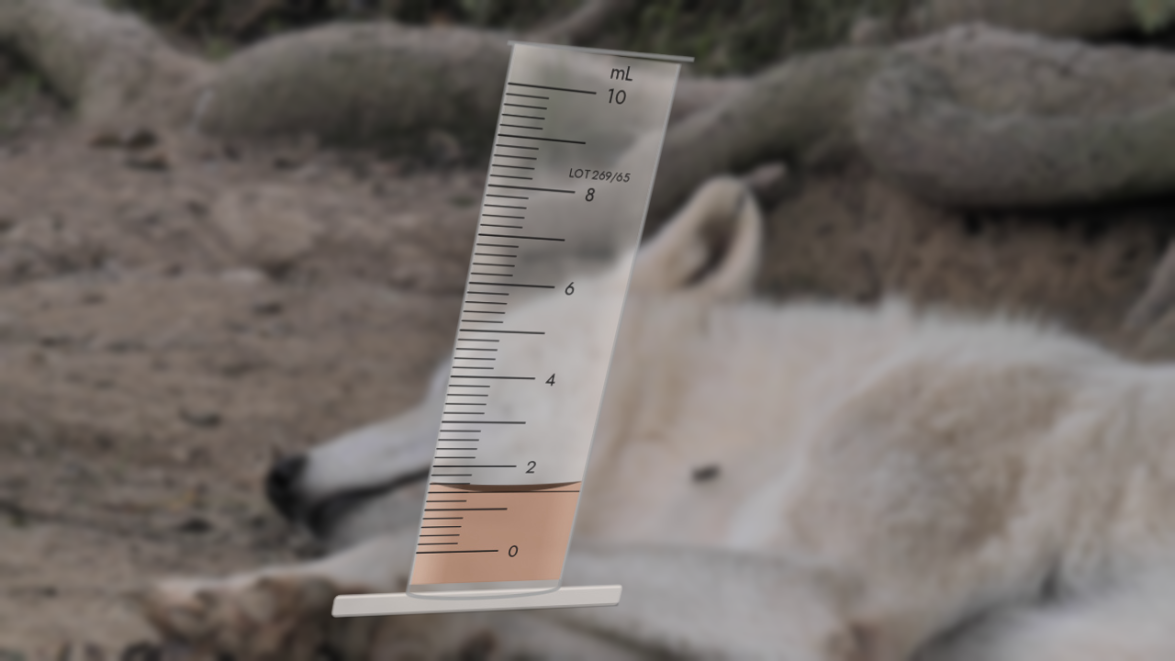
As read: 1.4
